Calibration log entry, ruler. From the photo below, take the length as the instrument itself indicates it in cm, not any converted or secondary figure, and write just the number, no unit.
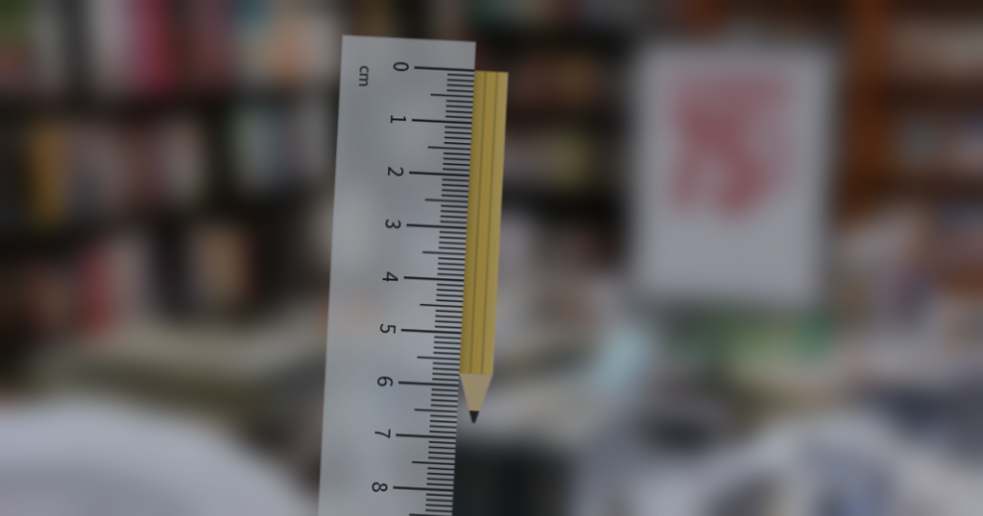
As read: 6.7
